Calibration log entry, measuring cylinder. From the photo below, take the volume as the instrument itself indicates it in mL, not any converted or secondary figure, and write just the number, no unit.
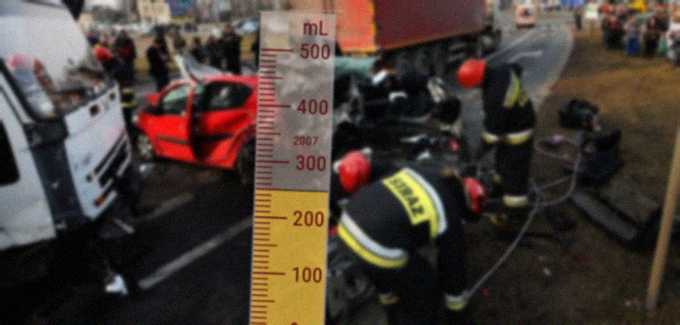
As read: 250
